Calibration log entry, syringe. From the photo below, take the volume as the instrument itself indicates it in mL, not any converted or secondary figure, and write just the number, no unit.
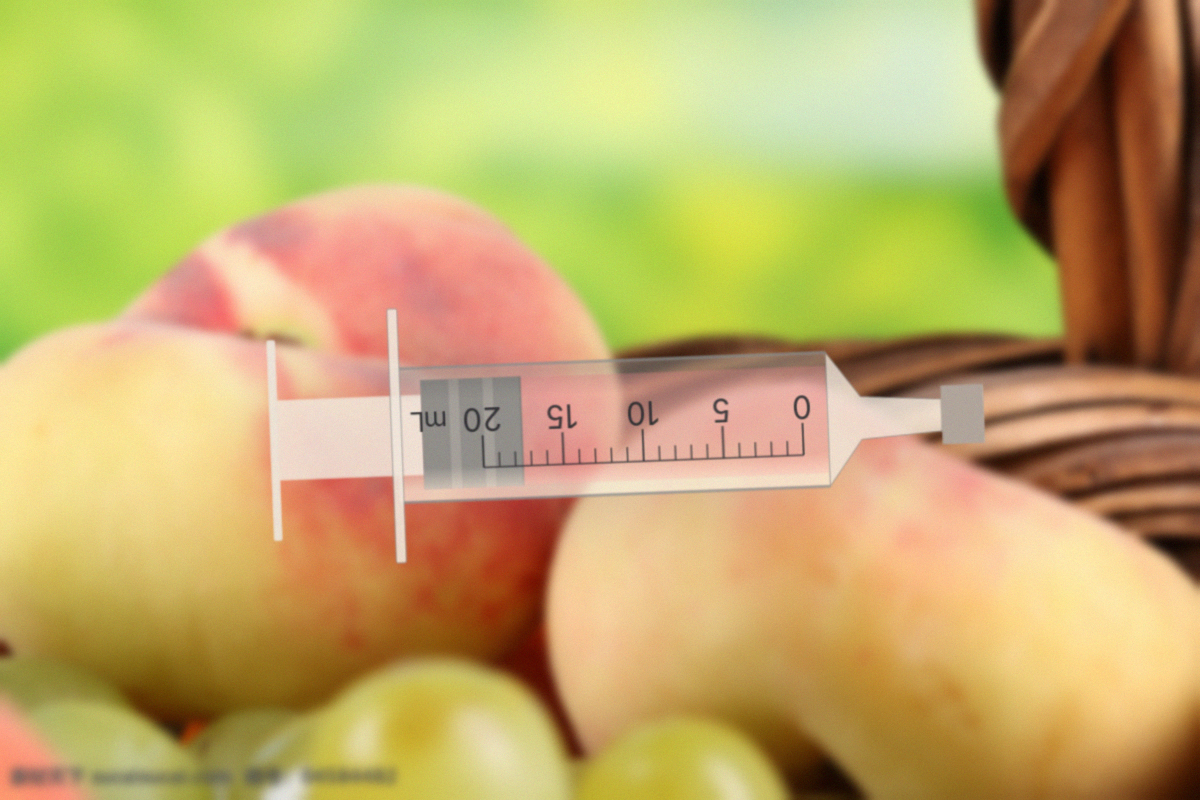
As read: 17.5
